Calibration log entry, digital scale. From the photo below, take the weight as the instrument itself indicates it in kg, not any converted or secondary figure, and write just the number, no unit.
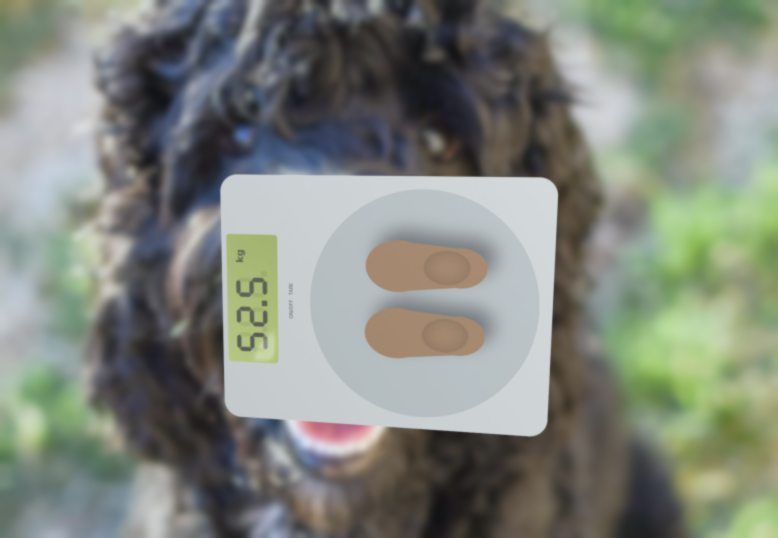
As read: 52.5
